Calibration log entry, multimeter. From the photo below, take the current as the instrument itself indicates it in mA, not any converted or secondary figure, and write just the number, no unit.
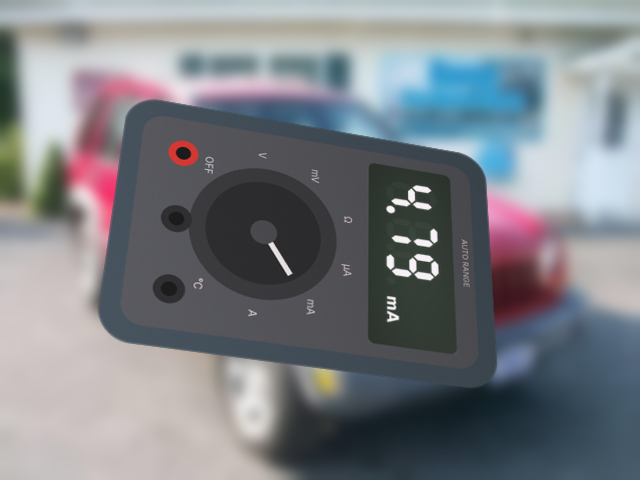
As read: 4.79
